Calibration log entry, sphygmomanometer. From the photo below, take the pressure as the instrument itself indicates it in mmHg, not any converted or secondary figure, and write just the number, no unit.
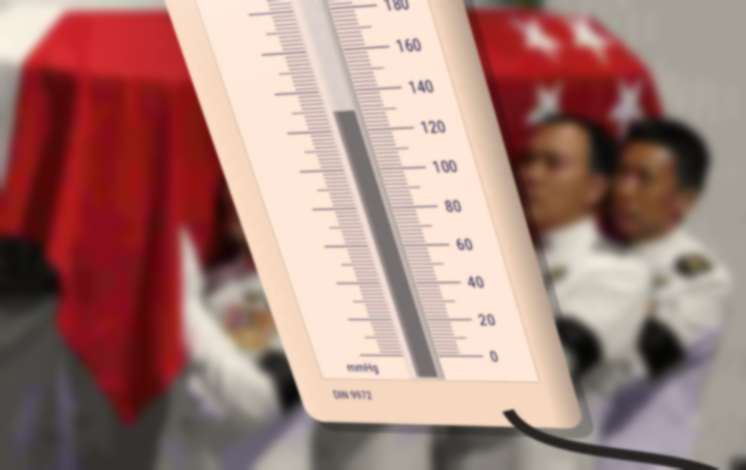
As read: 130
